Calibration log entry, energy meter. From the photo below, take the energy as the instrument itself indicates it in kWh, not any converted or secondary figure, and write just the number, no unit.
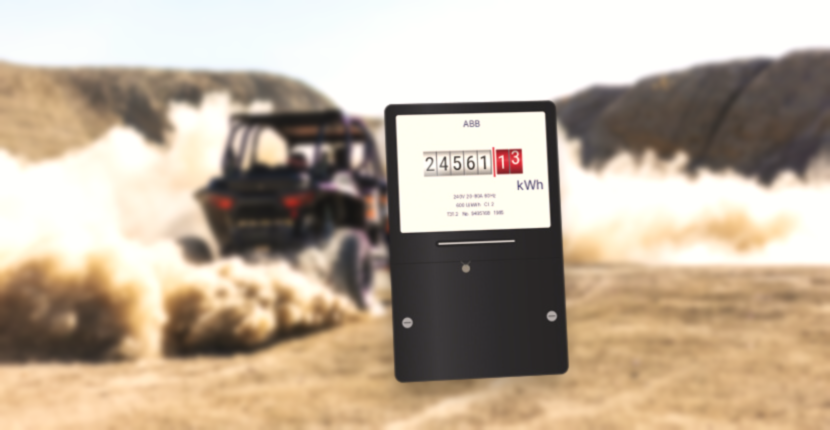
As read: 24561.13
